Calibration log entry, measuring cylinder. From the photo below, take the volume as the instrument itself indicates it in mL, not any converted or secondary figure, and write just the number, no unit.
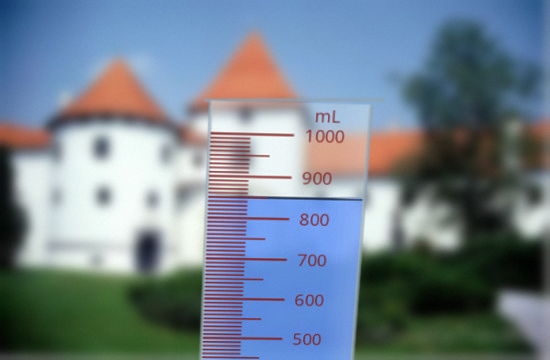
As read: 850
